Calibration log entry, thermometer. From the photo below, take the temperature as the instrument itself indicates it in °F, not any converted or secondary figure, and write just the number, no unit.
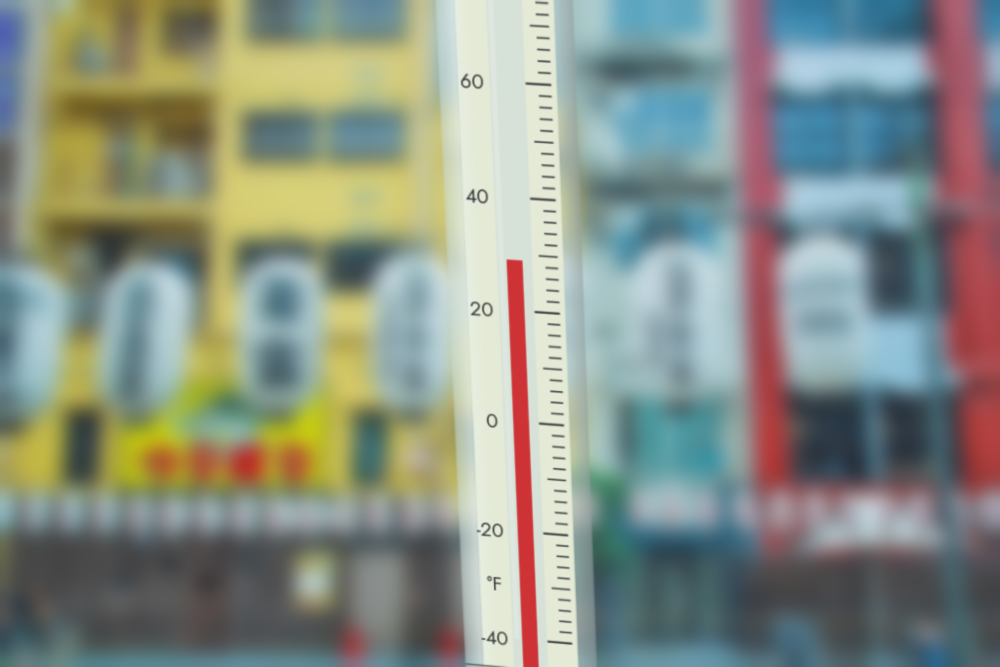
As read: 29
